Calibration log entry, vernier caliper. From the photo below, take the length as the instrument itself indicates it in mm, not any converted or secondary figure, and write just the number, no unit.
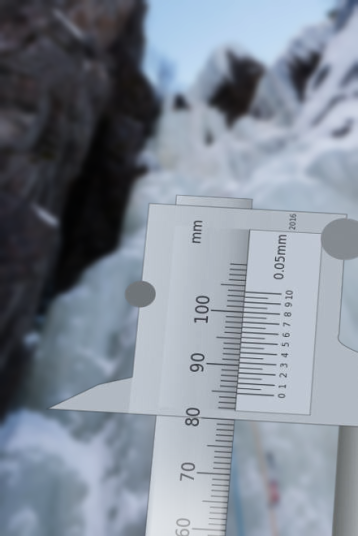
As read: 84.8
